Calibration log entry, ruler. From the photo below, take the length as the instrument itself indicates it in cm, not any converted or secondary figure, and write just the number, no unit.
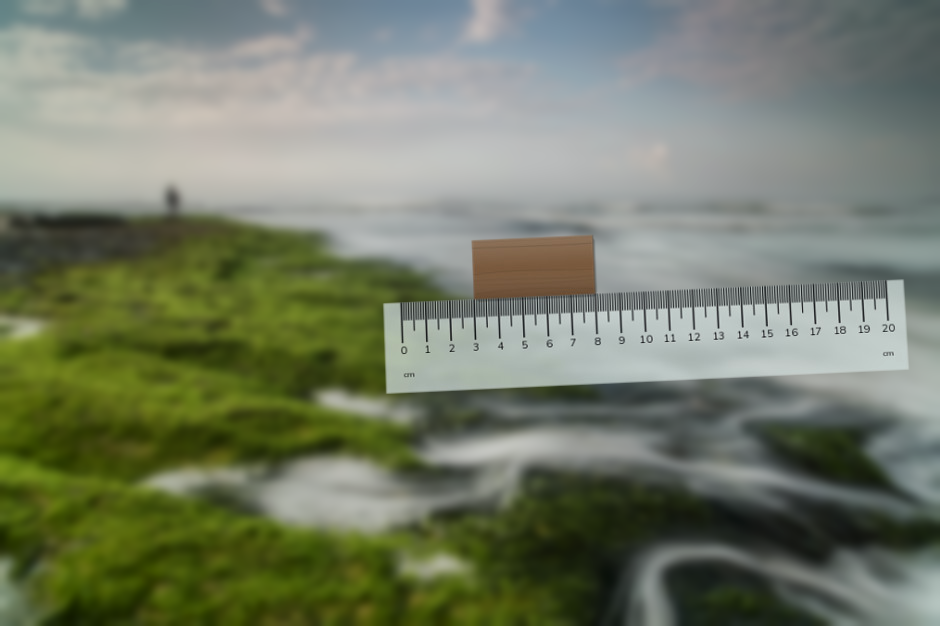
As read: 5
